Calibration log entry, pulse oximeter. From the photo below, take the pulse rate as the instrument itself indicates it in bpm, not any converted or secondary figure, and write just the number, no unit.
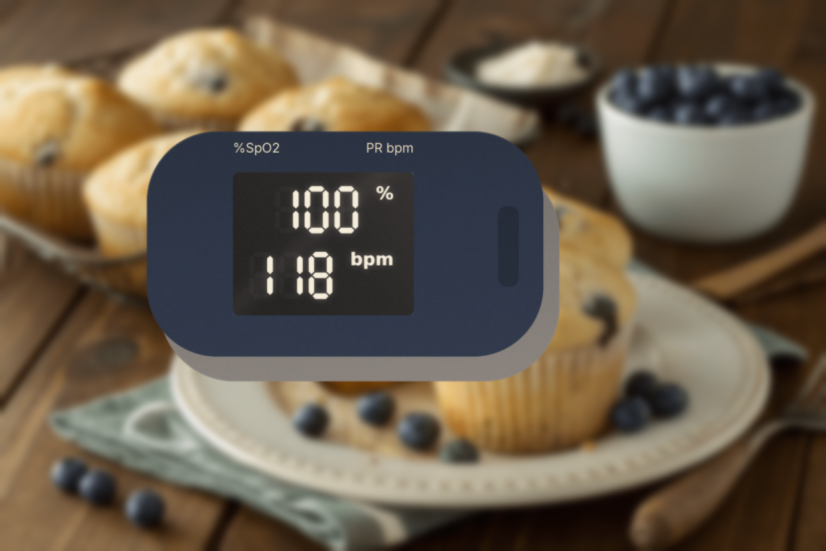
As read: 118
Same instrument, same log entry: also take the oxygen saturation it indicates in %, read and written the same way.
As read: 100
